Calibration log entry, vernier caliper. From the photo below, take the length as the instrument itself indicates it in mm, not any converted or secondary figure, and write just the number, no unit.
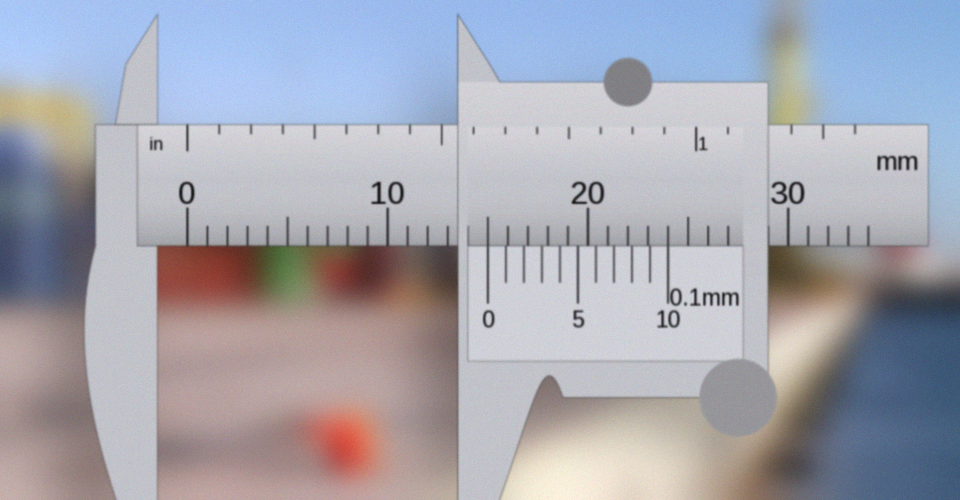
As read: 15.0
